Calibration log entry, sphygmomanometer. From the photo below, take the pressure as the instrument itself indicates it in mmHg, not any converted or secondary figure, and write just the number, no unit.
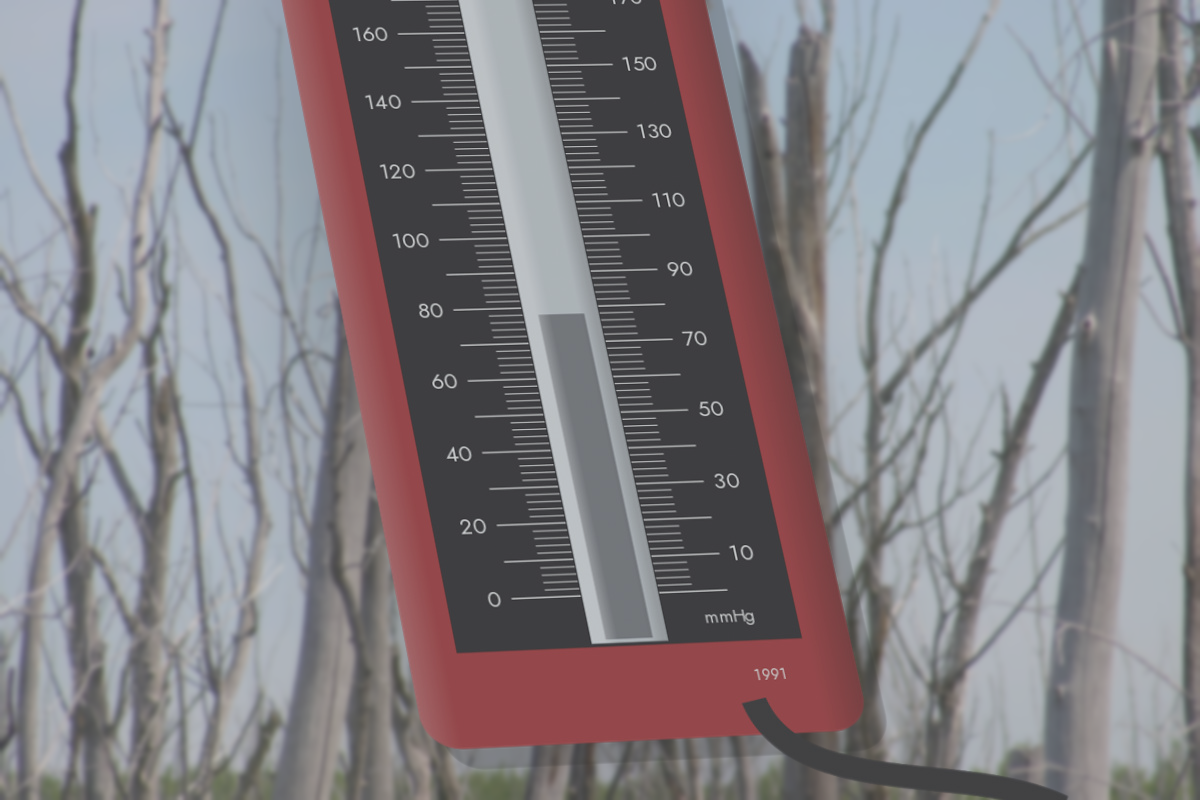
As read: 78
